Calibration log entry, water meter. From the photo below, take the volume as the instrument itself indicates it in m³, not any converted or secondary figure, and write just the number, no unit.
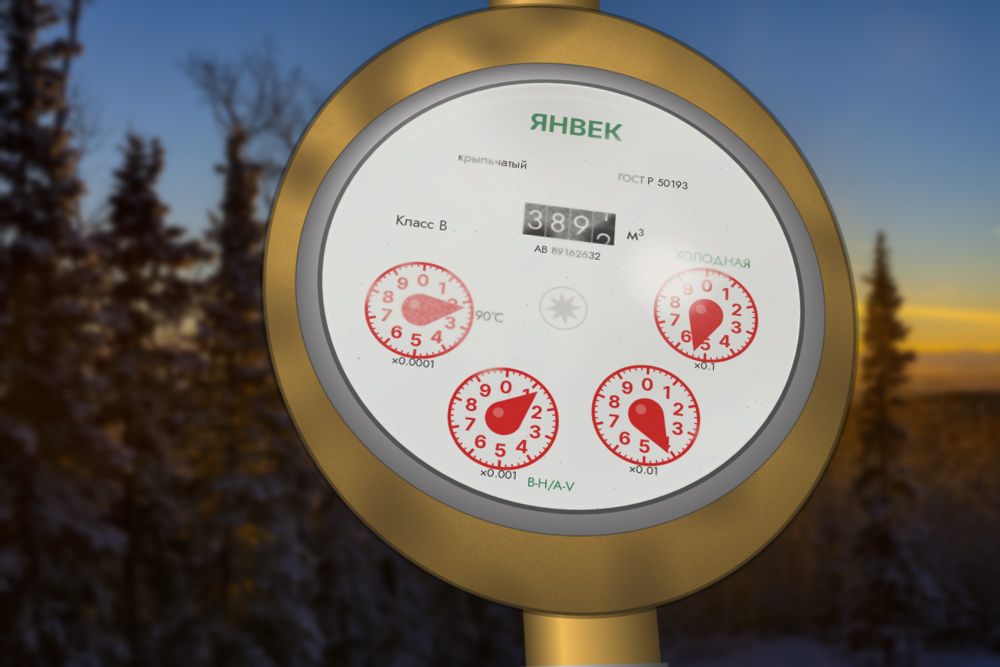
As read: 3891.5412
